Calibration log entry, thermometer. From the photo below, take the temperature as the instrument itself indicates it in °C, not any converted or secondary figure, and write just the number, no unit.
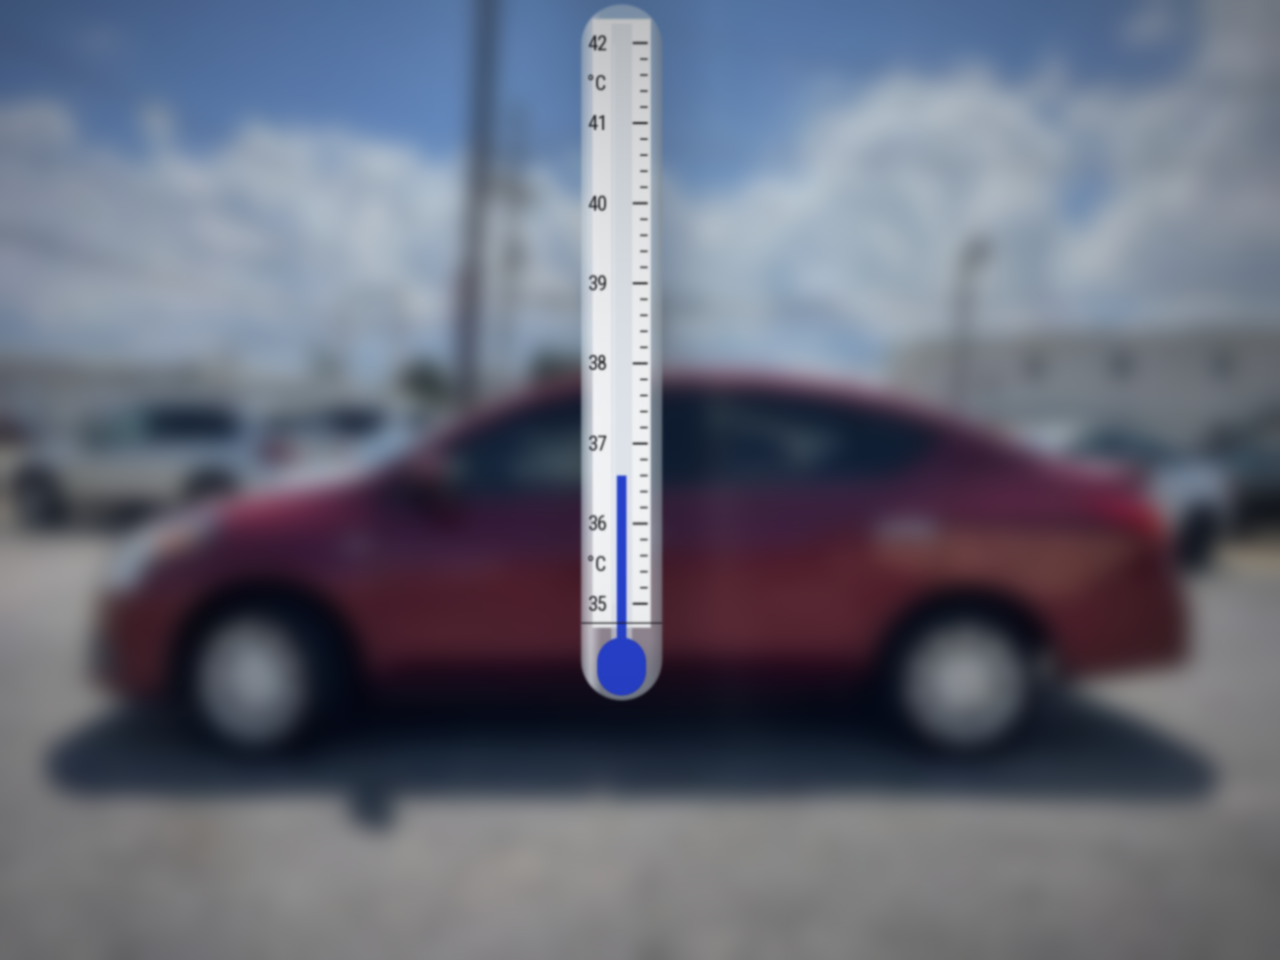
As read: 36.6
